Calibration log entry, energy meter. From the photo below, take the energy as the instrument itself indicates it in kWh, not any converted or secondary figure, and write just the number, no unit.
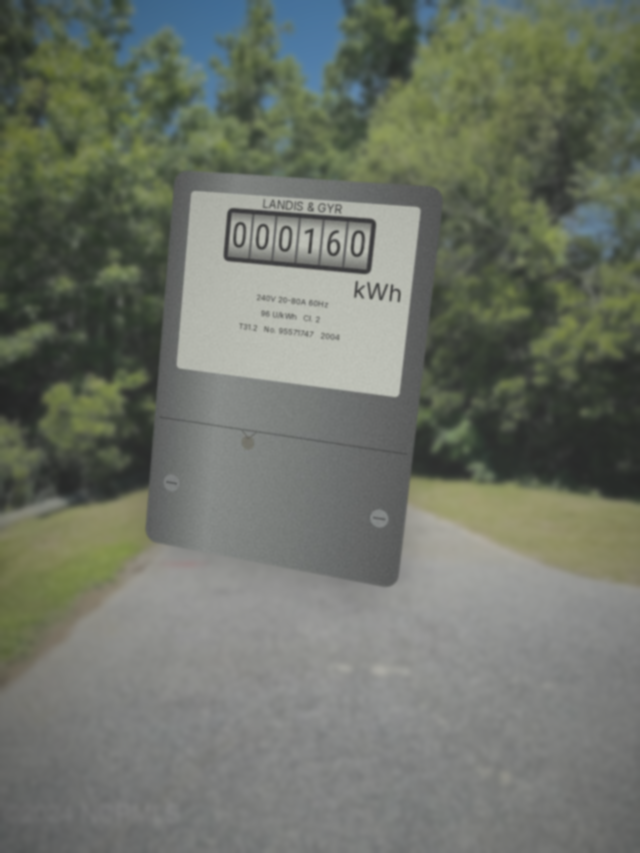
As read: 160
